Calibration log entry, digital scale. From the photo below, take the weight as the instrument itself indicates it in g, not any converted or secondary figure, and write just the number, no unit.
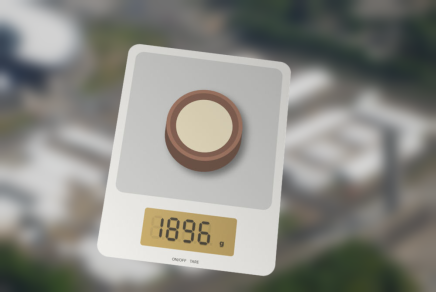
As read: 1896
